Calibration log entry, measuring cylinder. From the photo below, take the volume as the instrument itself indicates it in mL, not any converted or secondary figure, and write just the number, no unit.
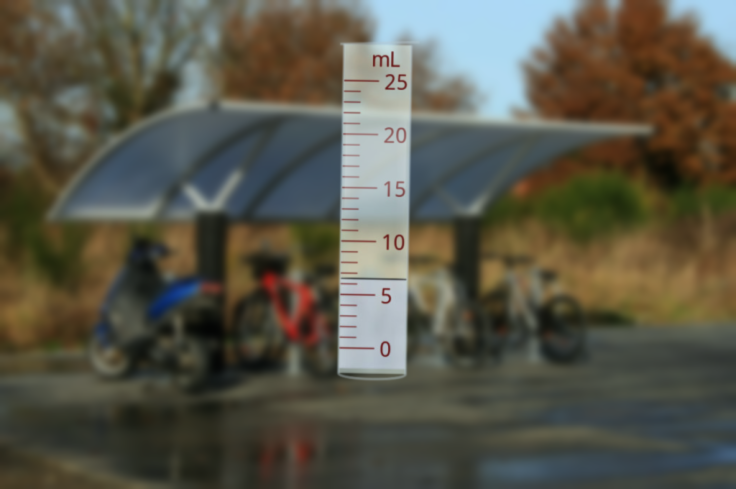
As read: 6.5
